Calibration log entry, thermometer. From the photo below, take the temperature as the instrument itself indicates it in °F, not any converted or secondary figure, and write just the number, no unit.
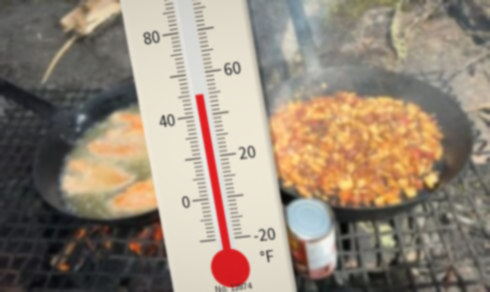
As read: 50
